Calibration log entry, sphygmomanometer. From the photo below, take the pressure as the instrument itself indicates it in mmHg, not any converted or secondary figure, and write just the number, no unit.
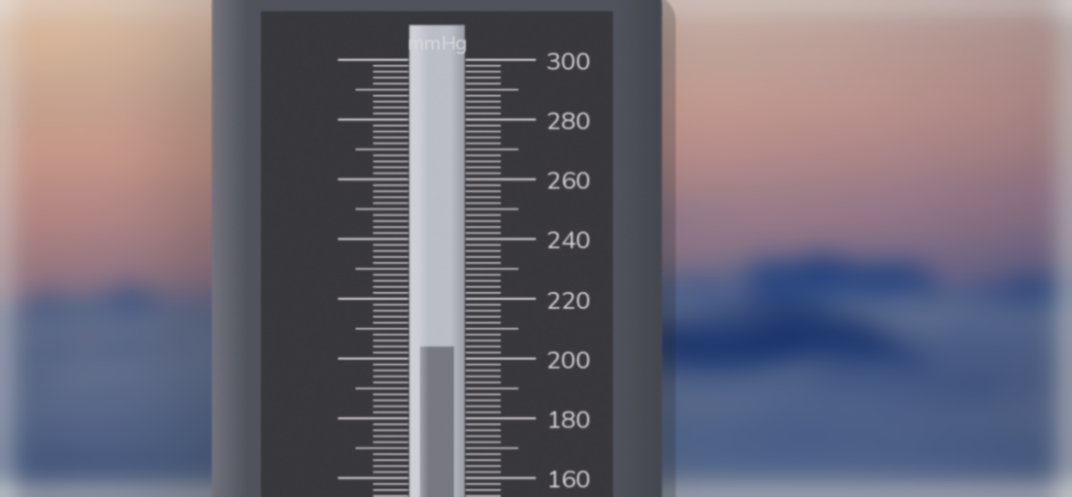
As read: 204
